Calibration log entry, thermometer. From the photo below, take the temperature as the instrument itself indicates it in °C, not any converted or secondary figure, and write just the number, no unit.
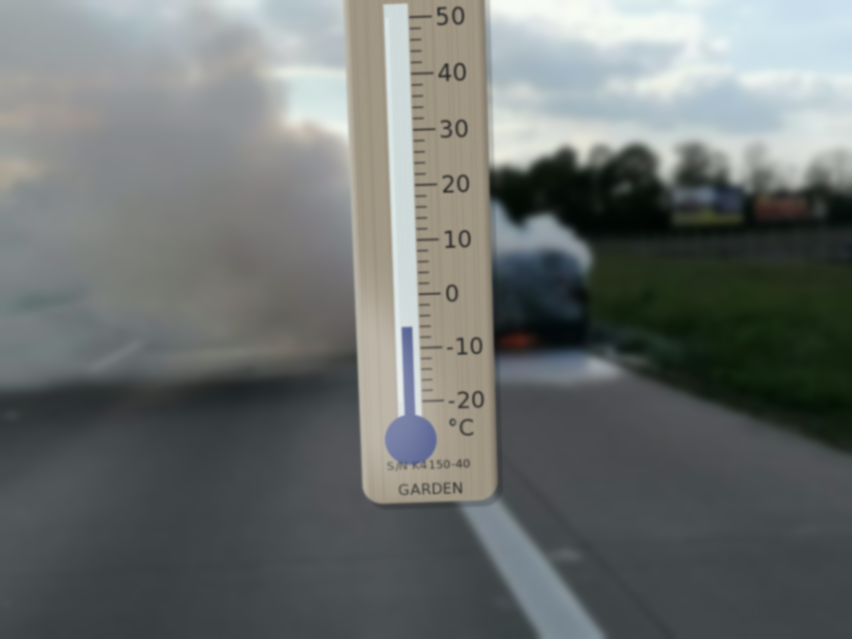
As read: -6
